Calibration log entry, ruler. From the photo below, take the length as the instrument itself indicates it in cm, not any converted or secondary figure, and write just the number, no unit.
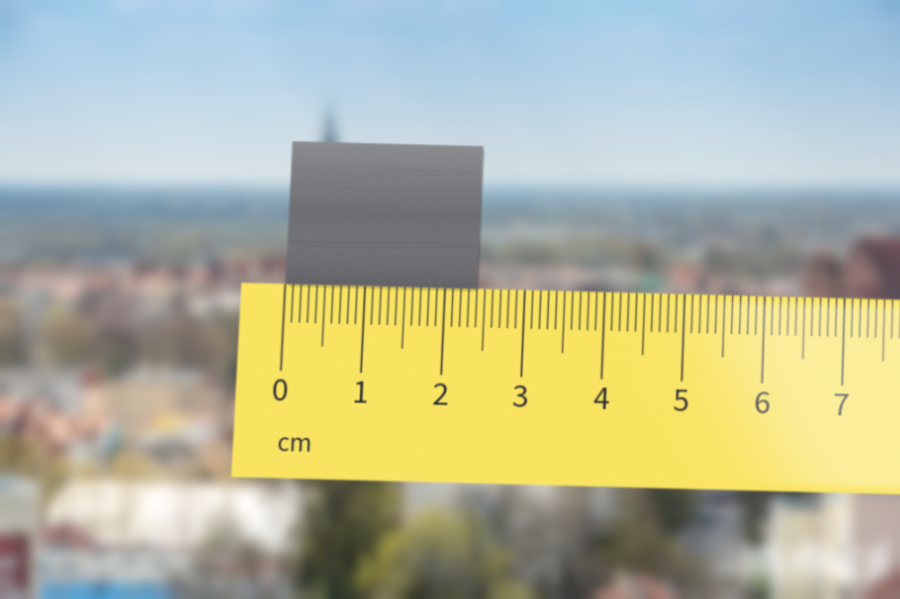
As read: 2.4
